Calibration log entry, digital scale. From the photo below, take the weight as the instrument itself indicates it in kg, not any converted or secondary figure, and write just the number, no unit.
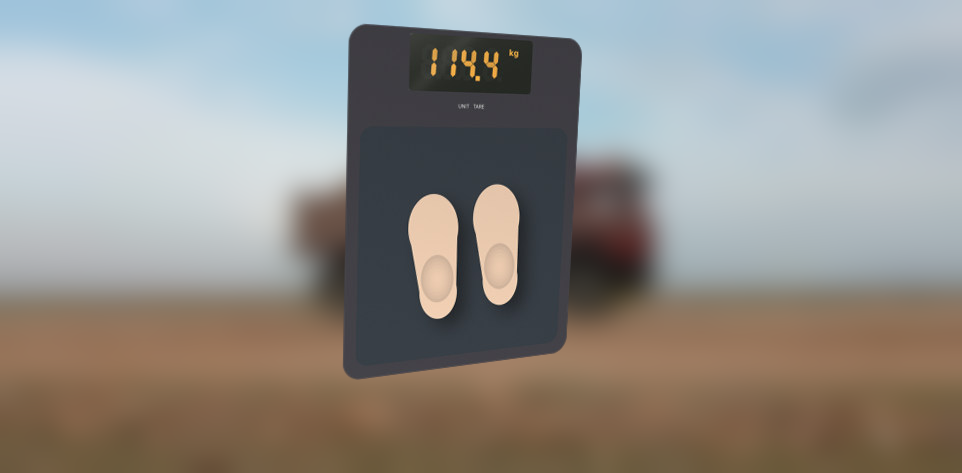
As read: 114.4
